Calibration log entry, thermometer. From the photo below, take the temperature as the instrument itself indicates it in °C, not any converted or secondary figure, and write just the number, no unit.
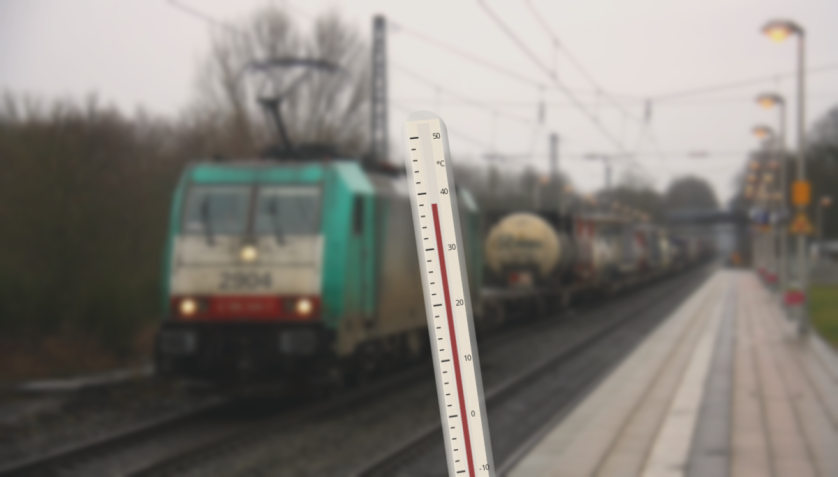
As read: 38
